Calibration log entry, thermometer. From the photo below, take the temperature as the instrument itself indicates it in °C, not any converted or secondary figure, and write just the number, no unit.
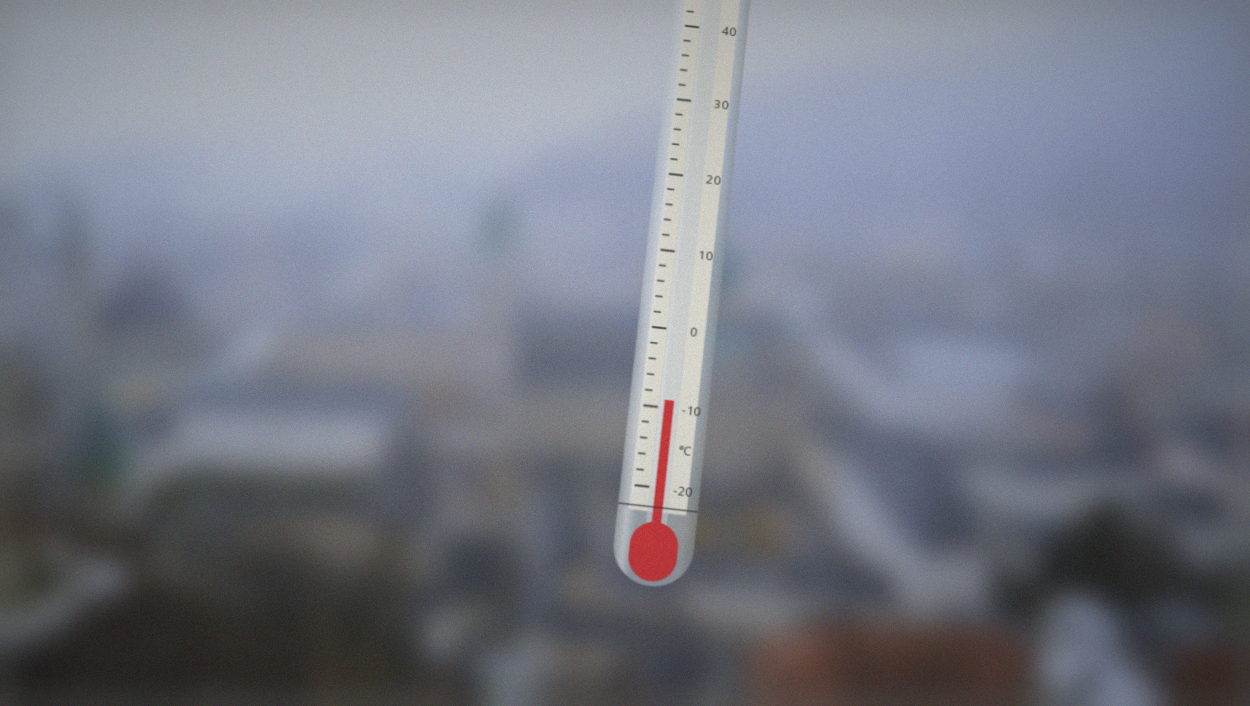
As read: -9
